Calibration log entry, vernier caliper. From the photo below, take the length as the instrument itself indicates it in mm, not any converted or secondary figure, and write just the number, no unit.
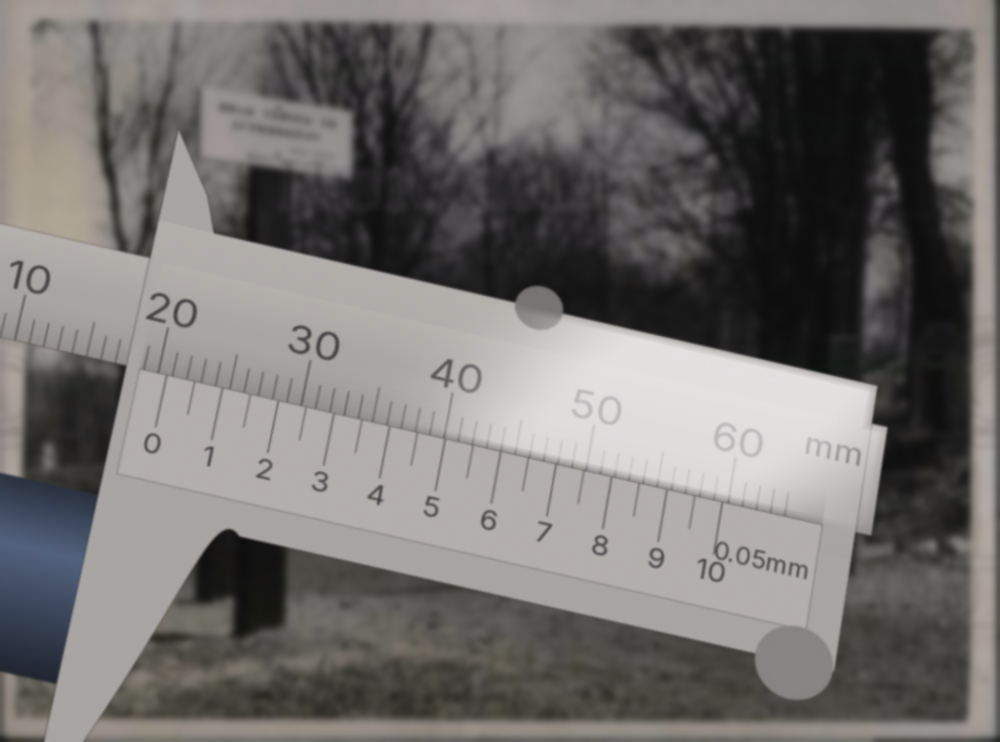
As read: 20.6
